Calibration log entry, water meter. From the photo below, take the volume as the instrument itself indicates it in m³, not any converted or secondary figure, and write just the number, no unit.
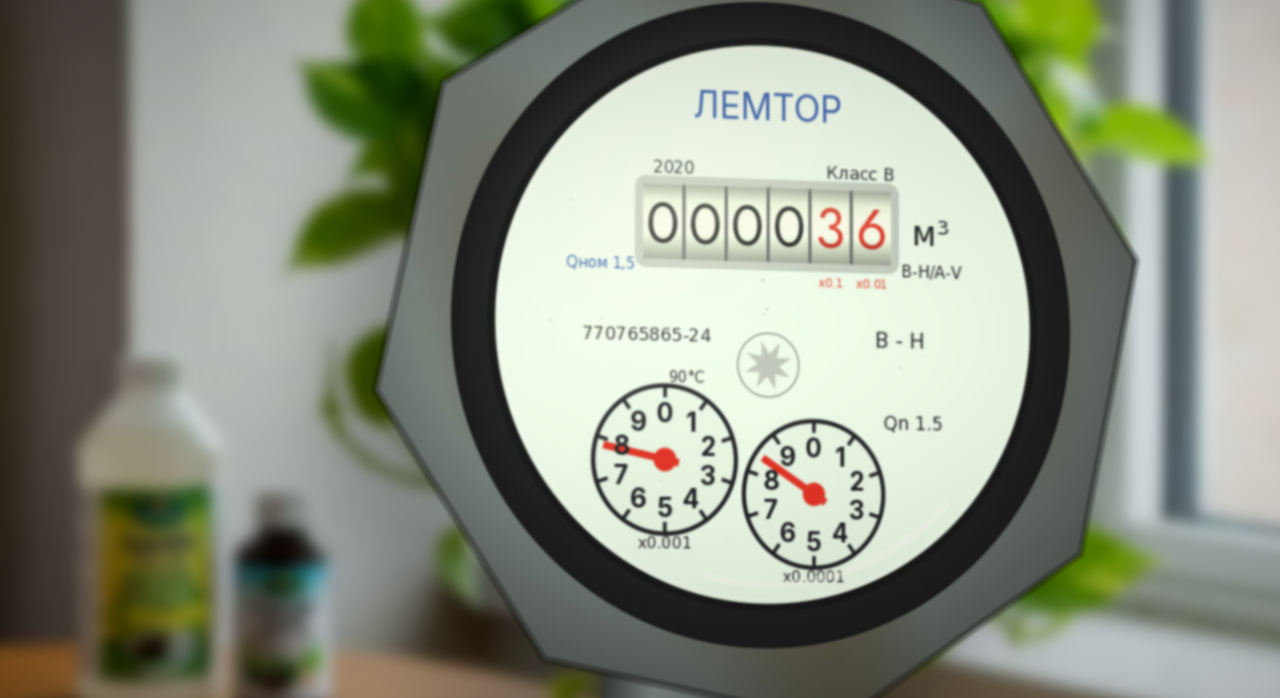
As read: 0.3678
